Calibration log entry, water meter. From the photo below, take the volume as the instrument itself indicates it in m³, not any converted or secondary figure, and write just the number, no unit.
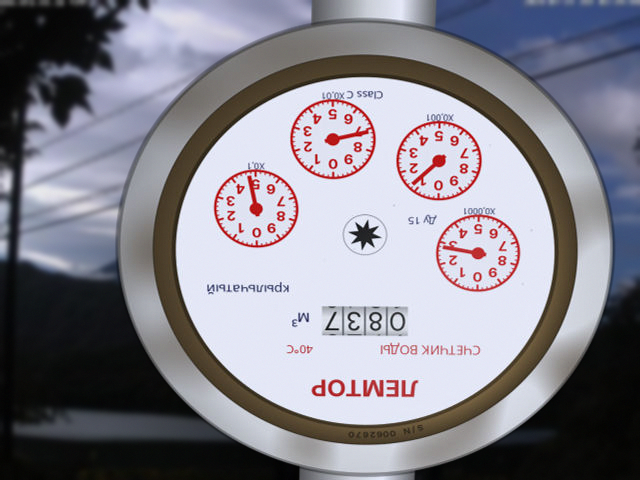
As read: 837.4712
